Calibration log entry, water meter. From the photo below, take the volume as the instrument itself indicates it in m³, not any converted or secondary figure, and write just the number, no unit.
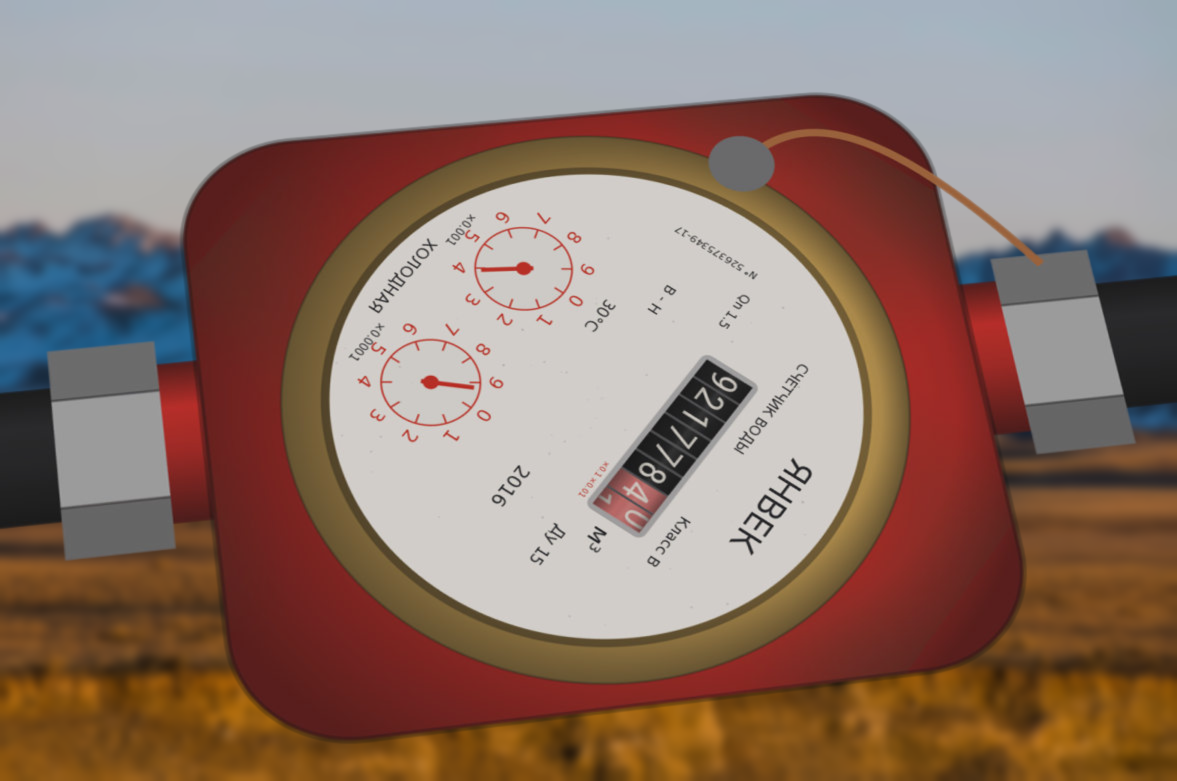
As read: 921778.4039
